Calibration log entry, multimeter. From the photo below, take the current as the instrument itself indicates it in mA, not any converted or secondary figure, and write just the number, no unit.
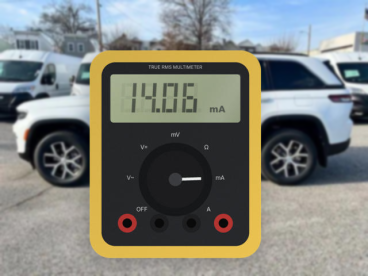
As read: 14.06
